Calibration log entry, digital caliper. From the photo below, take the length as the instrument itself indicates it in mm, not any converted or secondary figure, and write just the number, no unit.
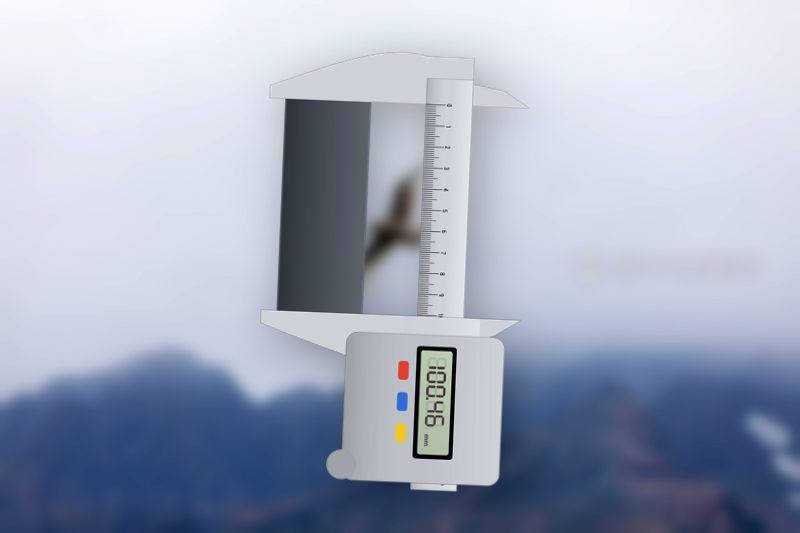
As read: 100.46
